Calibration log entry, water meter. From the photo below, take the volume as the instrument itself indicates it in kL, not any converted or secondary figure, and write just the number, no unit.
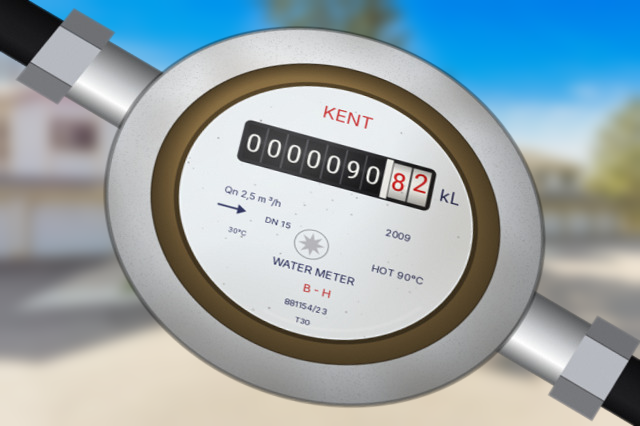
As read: 90.82
